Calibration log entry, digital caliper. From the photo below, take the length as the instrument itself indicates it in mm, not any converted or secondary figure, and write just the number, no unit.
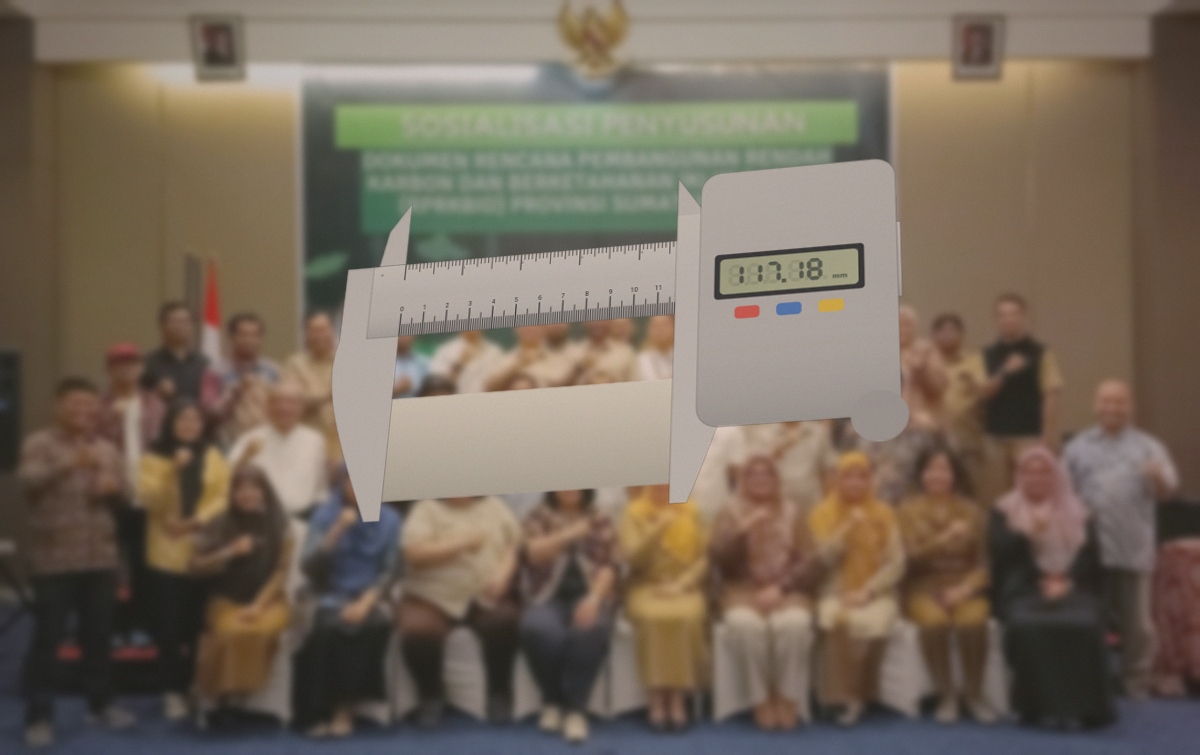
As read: 117.18
